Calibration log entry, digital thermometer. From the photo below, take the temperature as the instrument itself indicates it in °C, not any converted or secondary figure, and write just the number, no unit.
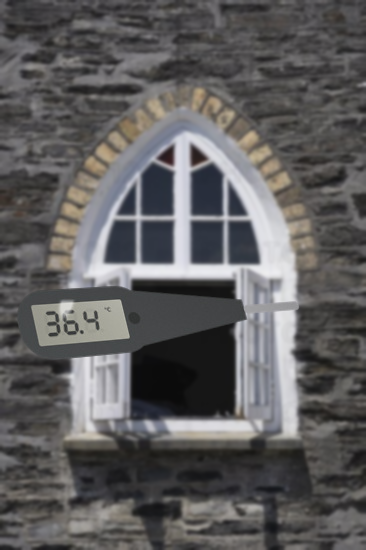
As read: 36.4
